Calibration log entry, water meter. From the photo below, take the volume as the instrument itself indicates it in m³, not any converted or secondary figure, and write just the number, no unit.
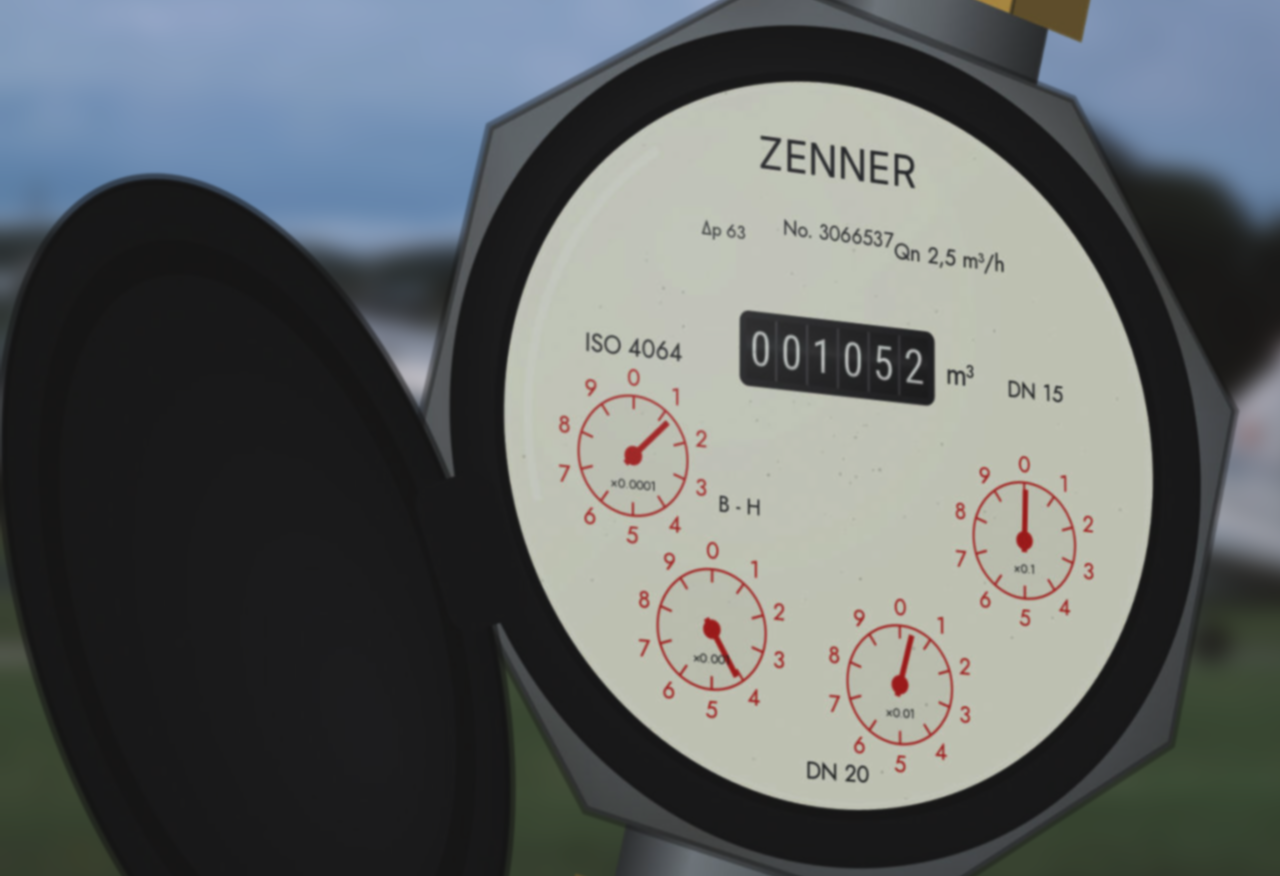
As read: 1052.0041
